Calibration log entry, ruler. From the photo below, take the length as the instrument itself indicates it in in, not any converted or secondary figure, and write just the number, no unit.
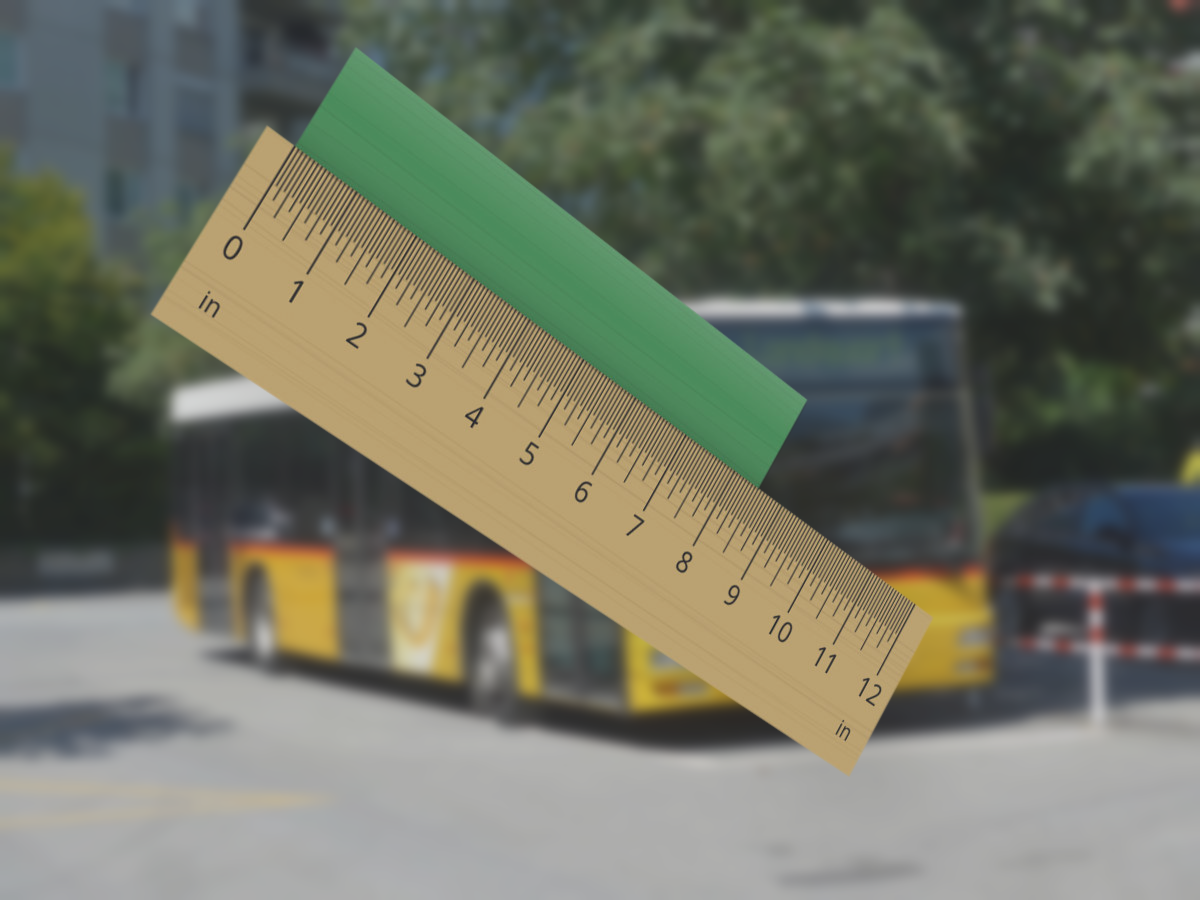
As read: 8.5
